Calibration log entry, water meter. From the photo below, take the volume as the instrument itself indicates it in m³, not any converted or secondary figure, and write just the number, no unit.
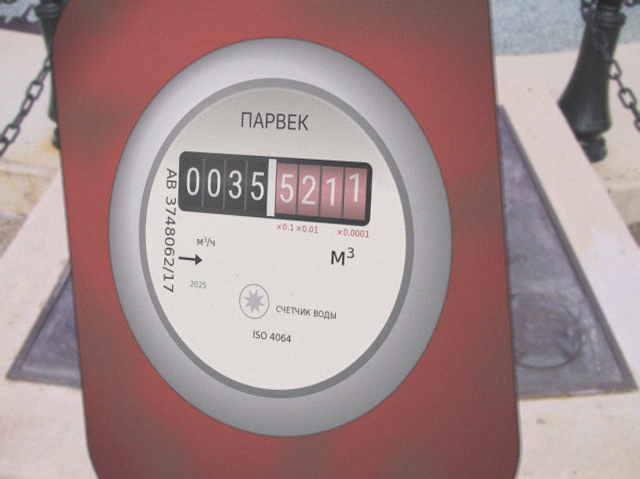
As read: 35.5211
